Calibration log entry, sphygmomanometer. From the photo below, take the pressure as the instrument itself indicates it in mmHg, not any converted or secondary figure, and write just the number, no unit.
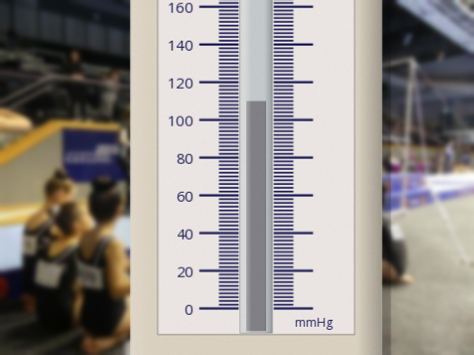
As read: 110
